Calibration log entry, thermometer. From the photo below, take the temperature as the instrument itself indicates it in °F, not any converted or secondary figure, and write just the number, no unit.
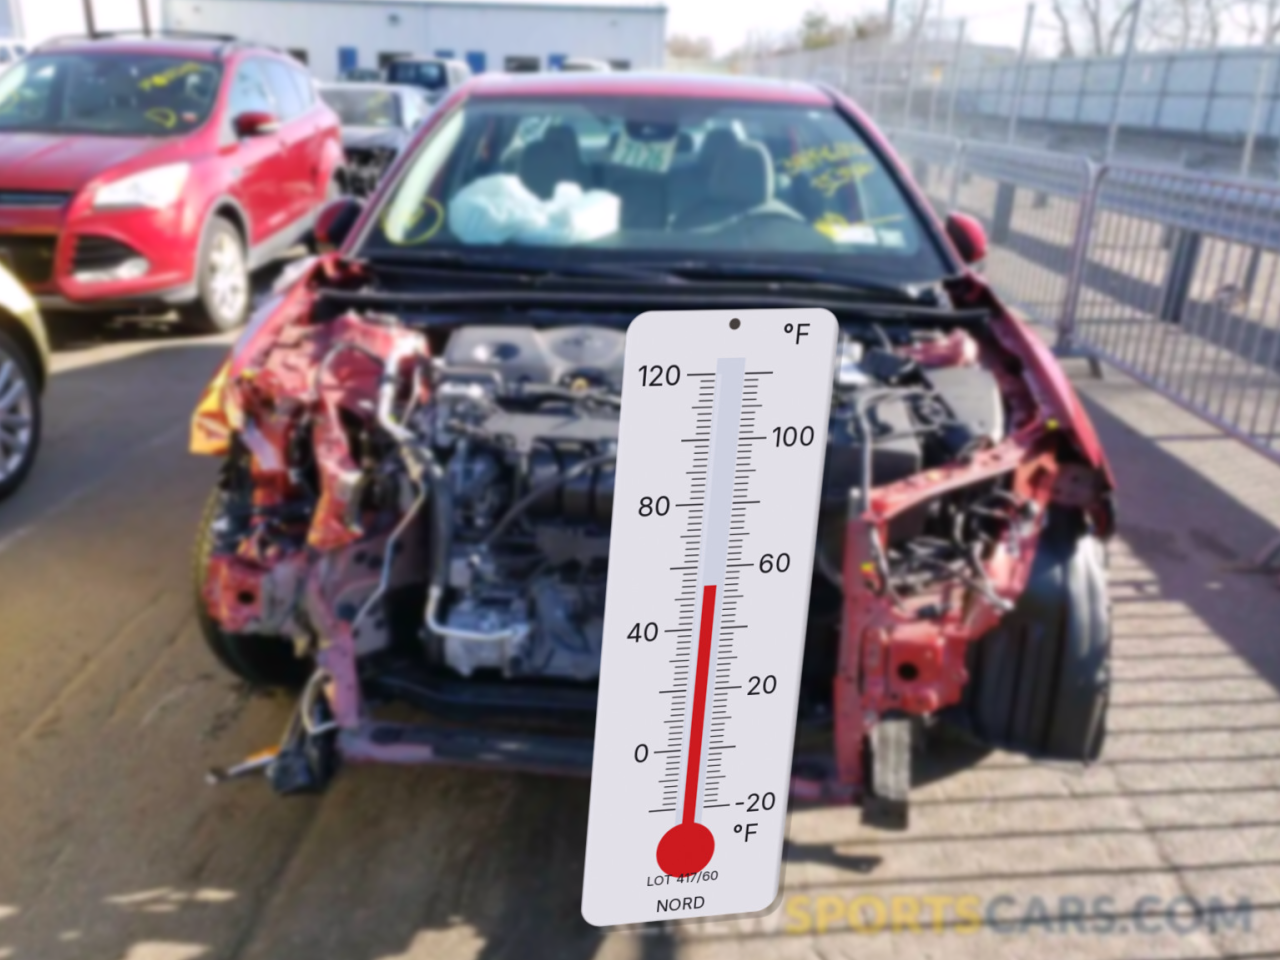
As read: 54
